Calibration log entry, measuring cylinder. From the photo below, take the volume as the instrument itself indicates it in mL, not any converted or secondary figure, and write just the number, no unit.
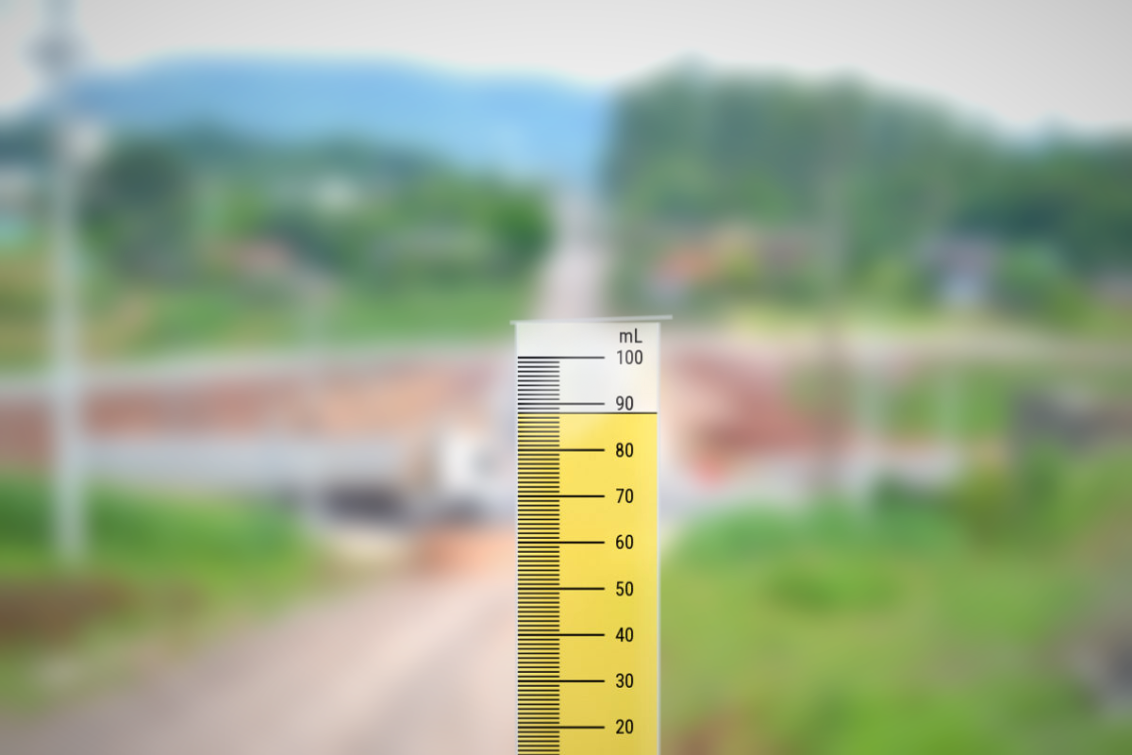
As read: 88
